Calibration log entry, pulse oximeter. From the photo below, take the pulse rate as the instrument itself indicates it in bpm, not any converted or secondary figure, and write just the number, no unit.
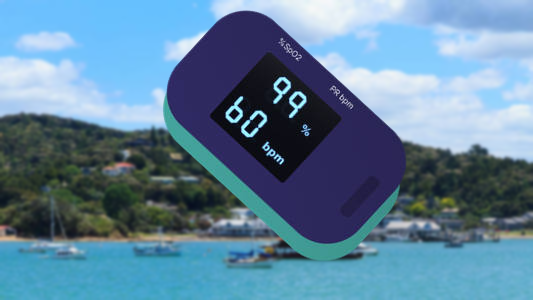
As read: 60
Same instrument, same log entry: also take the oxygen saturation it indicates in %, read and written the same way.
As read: 99
